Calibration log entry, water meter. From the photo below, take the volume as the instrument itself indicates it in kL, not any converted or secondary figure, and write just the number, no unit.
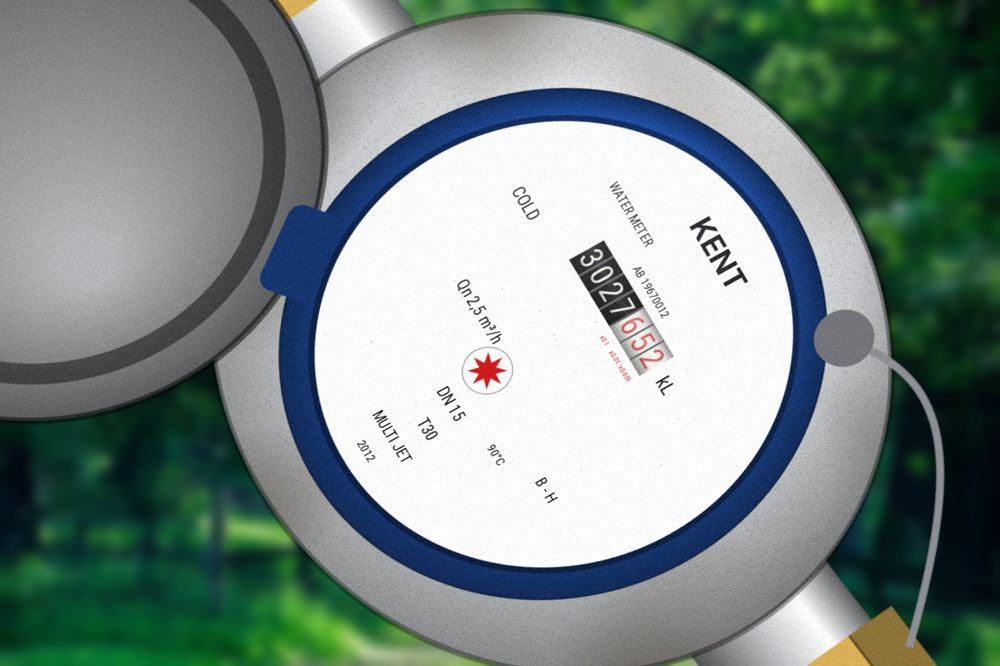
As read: 3027.652
